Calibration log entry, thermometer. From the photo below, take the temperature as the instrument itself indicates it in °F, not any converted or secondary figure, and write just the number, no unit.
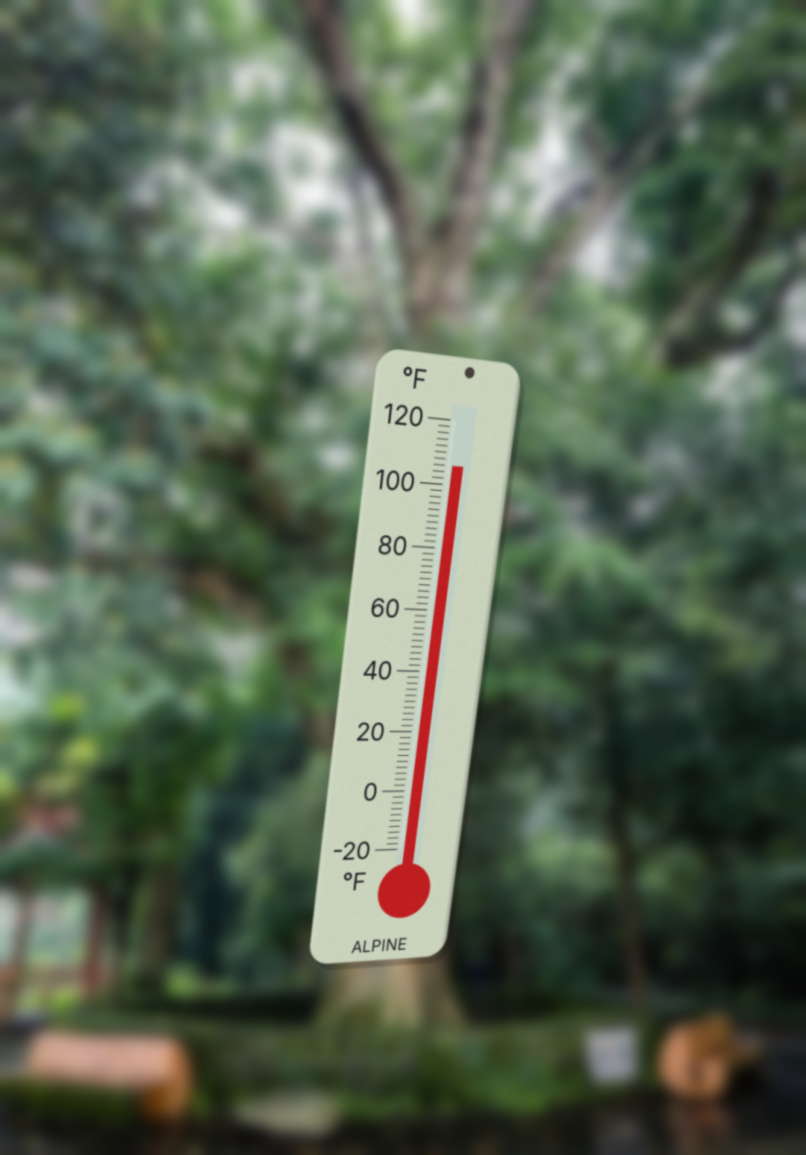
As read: 106
